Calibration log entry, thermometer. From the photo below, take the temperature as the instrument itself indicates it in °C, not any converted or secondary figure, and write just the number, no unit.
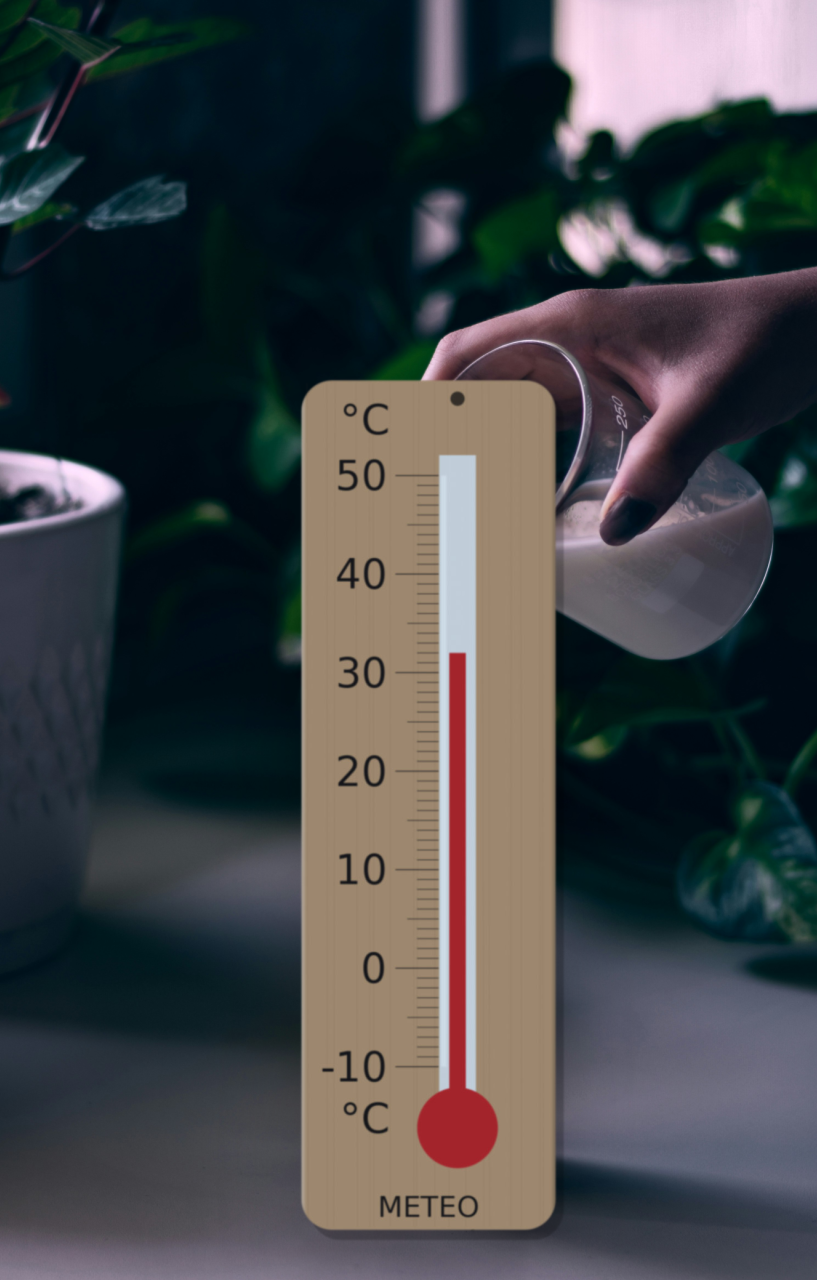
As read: 32
